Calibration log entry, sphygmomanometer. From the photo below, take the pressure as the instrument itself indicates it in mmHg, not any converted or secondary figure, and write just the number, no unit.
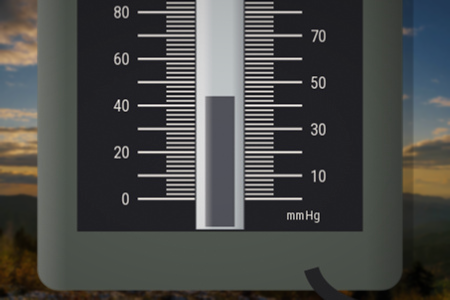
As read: 44
